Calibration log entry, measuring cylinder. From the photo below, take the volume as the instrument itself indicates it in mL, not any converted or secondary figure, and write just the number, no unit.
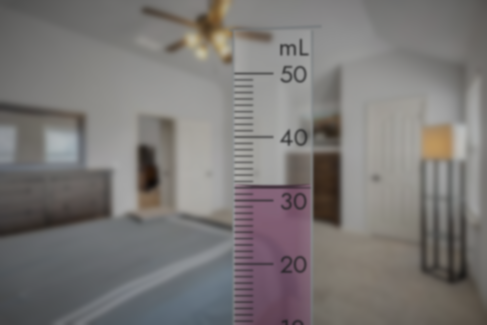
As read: 32
